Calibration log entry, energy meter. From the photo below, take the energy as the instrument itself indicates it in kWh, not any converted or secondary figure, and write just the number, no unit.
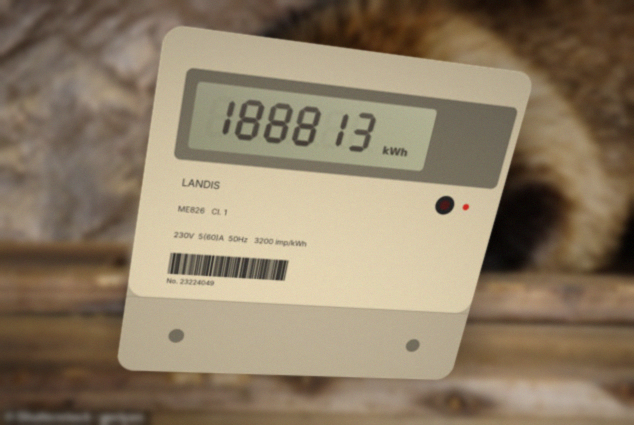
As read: 188813
